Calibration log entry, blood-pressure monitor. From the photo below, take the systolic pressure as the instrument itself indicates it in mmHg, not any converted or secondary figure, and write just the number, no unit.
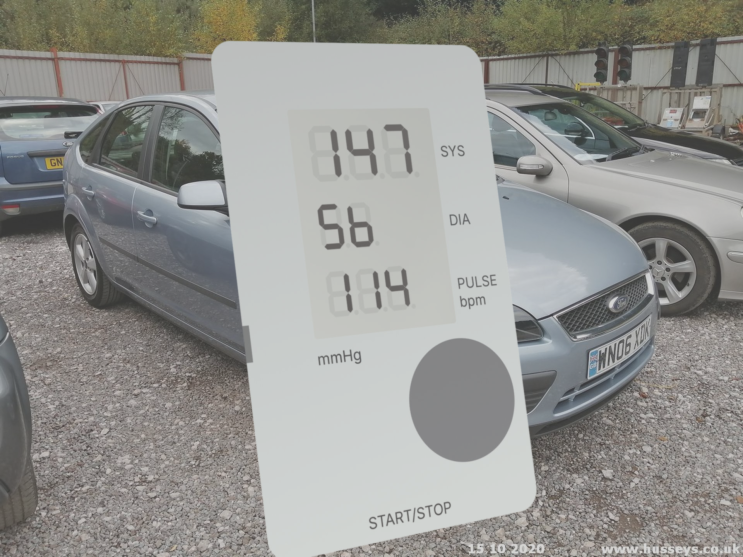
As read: 147
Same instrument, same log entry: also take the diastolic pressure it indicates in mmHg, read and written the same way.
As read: 56
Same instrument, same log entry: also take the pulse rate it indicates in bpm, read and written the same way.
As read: 114
